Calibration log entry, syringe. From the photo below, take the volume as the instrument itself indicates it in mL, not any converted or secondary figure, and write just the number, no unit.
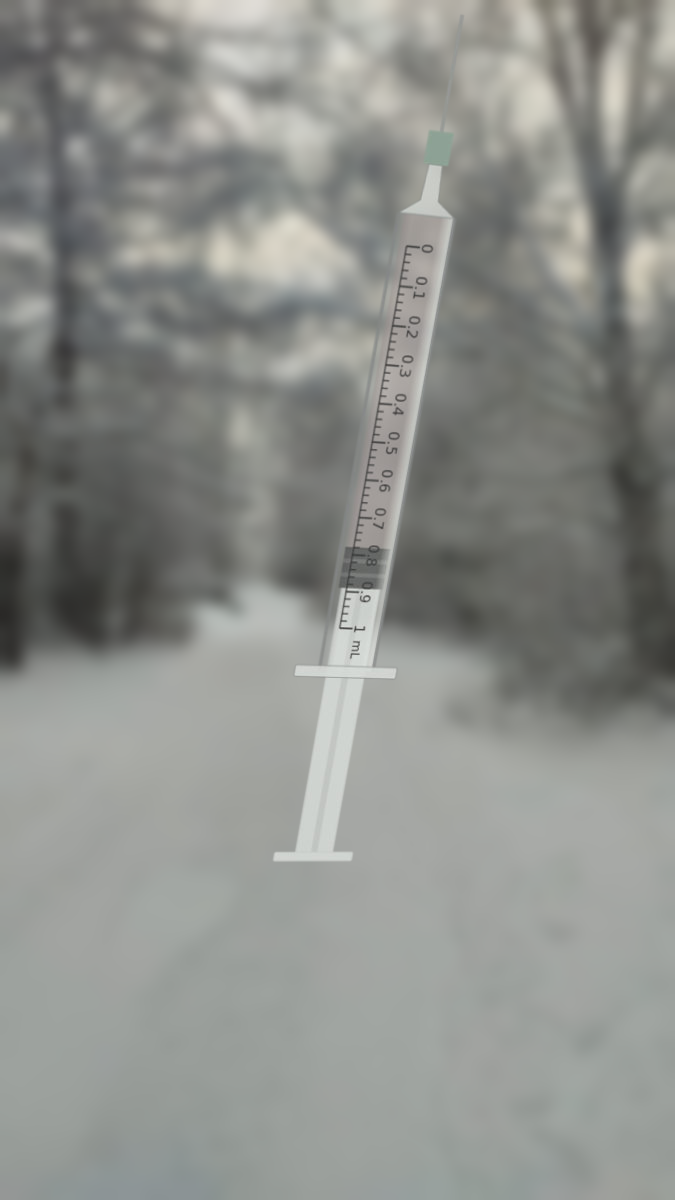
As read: 0.78
